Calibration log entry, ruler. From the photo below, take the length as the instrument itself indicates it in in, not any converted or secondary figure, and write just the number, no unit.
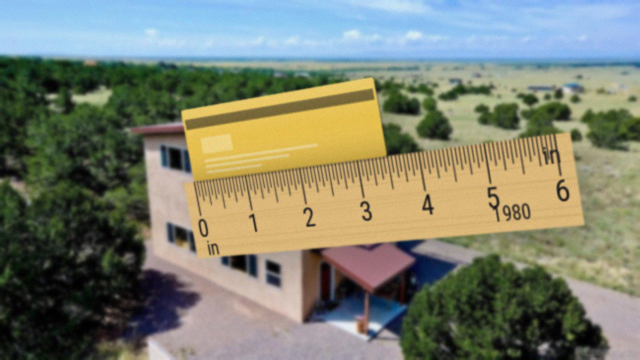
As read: 3.5
